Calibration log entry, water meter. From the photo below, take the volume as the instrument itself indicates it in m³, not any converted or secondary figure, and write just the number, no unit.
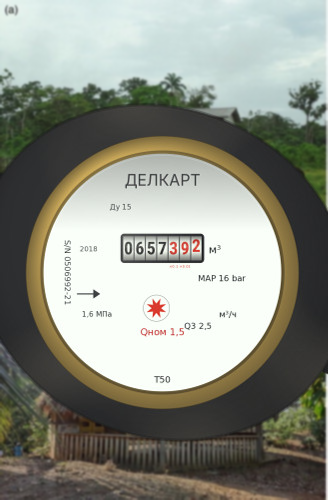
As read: 657.392
